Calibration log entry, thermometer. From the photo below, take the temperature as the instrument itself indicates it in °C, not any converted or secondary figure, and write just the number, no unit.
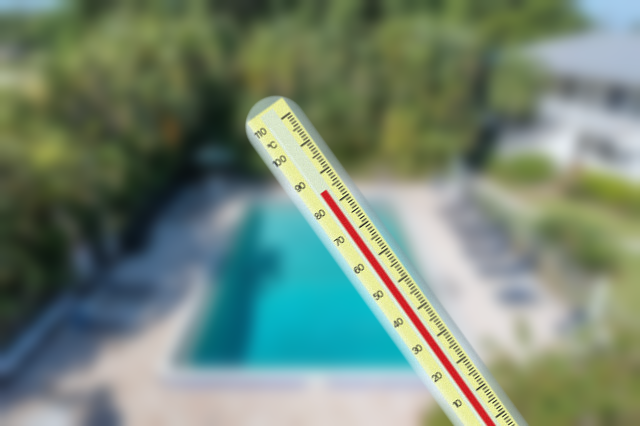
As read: 85
